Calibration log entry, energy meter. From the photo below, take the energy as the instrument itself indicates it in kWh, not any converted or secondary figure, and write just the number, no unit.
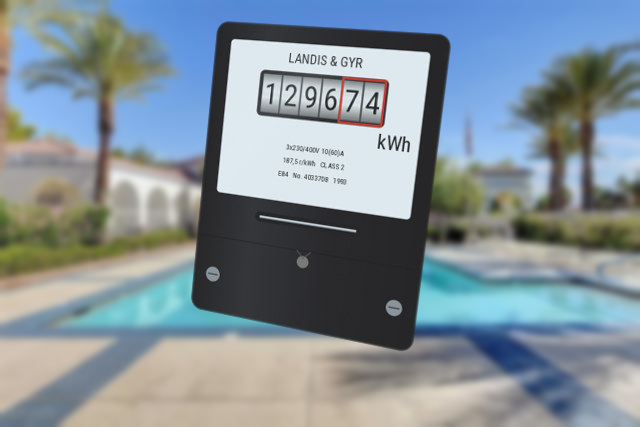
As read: 1296.74
